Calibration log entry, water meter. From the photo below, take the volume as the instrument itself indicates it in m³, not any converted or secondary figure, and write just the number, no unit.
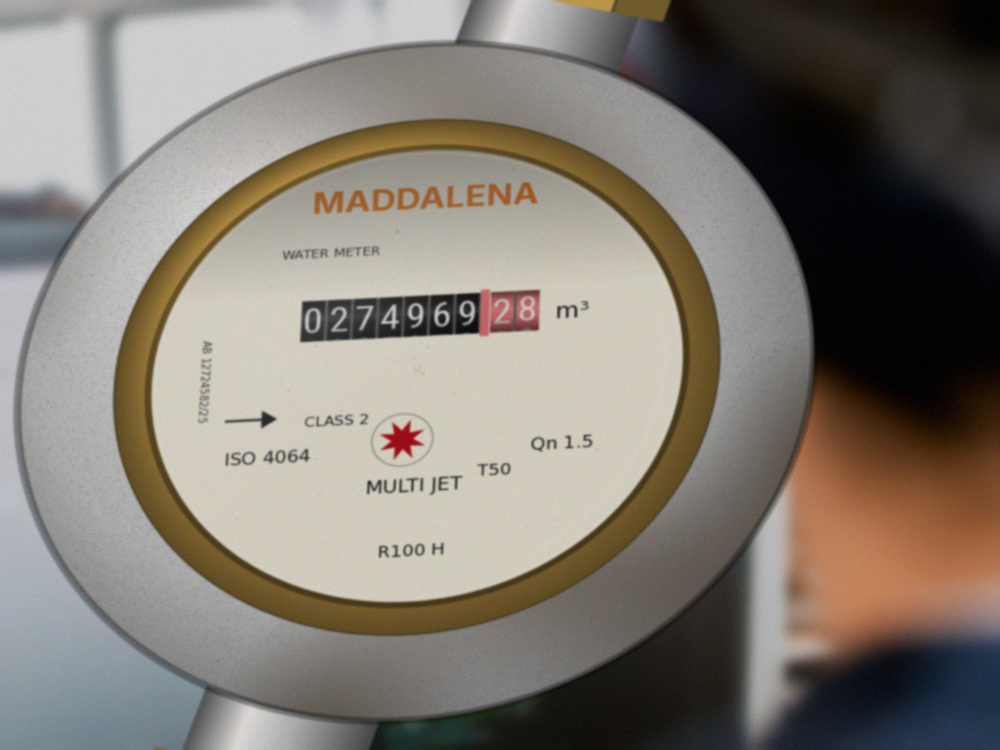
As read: 274969.28
